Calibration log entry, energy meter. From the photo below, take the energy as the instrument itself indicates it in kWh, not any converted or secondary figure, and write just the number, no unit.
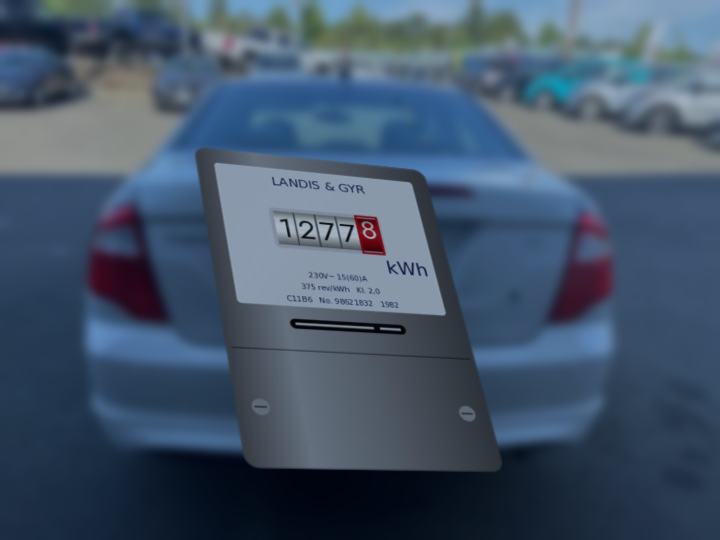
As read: 1277.8
